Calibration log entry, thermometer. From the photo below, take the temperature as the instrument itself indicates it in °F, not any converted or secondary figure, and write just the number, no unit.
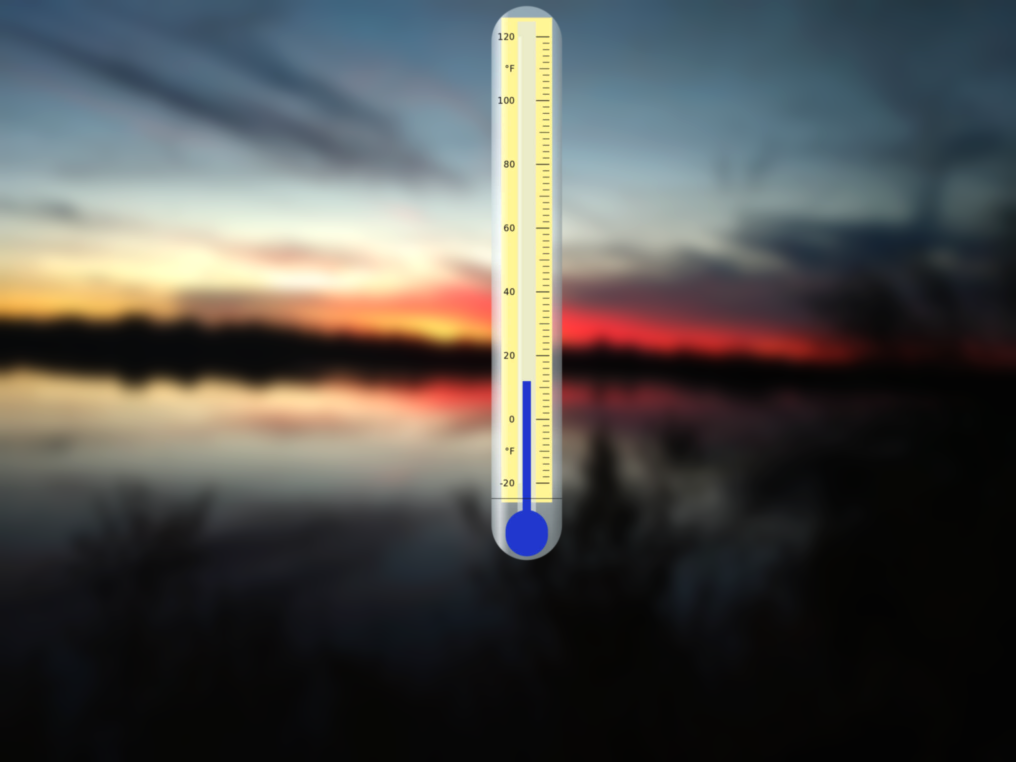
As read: 12
